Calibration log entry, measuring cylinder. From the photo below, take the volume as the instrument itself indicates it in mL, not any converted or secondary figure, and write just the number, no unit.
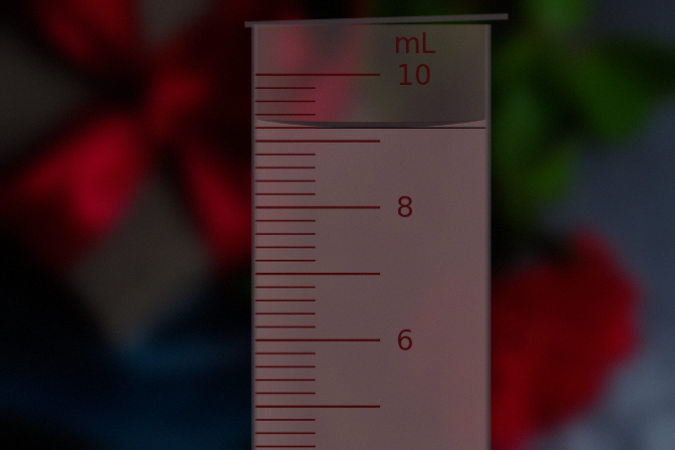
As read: 9.2
